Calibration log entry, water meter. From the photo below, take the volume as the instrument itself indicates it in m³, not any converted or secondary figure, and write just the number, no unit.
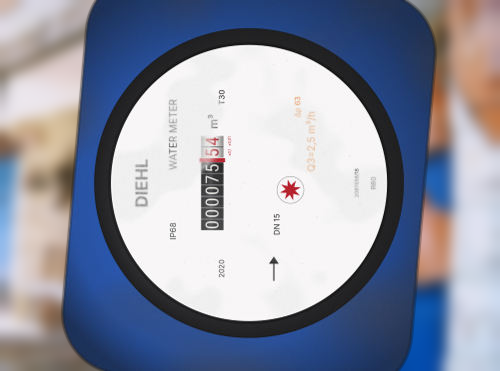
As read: 75.54
